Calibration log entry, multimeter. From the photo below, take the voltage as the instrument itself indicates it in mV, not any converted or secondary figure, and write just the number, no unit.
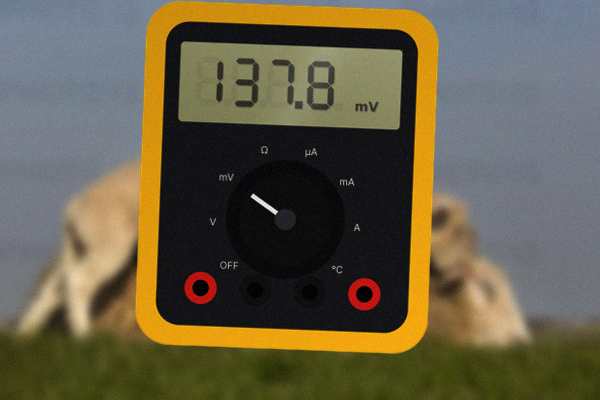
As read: 137.8
